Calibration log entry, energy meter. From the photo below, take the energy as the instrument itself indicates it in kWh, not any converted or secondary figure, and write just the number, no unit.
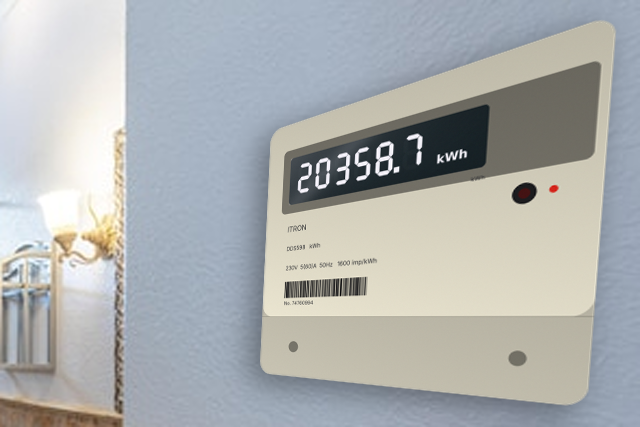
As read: 20358.7
